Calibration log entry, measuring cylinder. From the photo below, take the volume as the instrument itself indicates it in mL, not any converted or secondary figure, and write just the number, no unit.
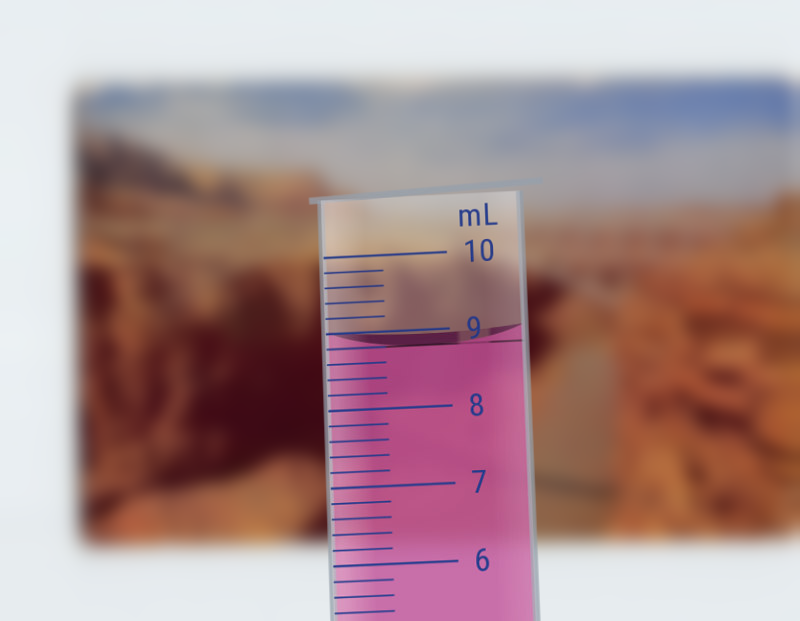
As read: 8.8
